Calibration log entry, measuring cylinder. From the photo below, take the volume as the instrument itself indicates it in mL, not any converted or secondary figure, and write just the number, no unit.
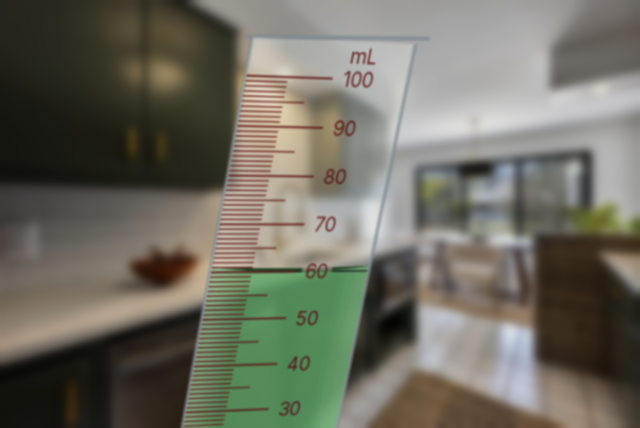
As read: 60
